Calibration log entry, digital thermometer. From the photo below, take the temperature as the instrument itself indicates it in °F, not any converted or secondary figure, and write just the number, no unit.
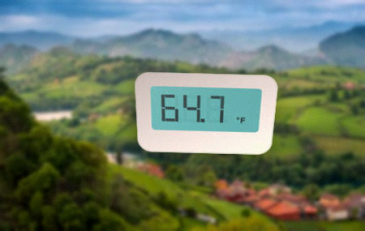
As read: 64.7
